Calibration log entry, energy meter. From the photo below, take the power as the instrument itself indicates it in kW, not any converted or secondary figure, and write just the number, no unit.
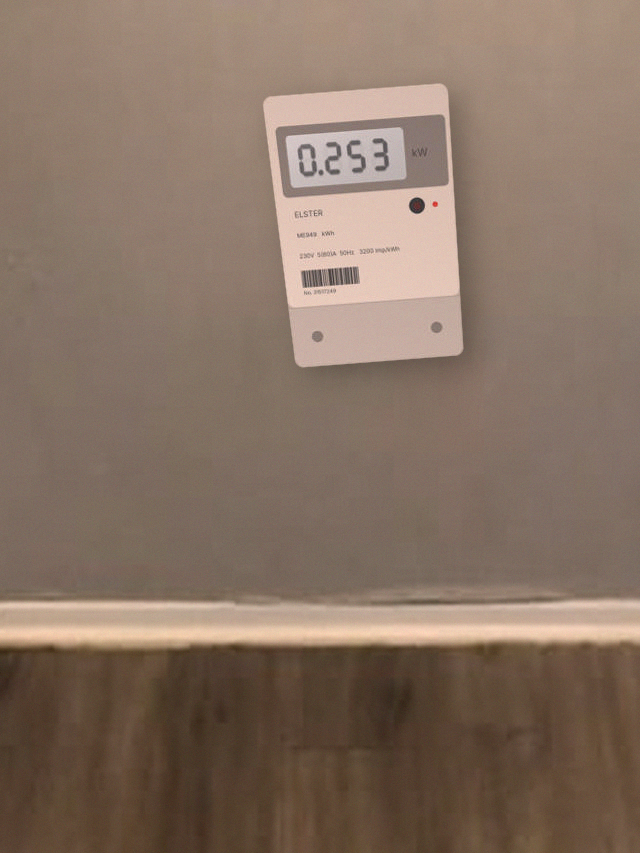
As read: 0.253
